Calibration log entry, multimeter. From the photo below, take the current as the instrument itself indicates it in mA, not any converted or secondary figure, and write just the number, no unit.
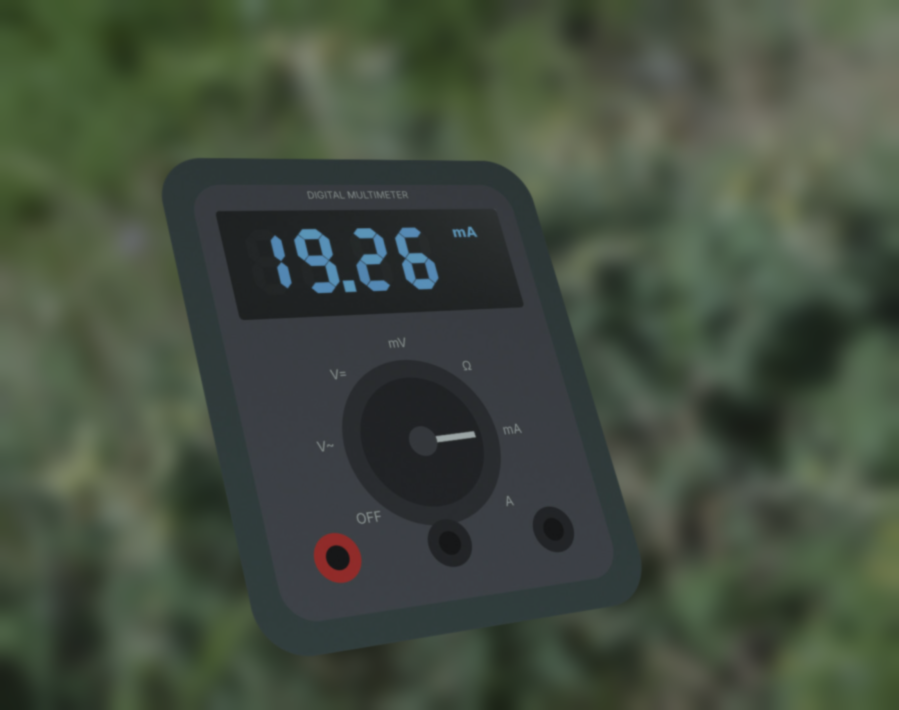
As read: 19.26
